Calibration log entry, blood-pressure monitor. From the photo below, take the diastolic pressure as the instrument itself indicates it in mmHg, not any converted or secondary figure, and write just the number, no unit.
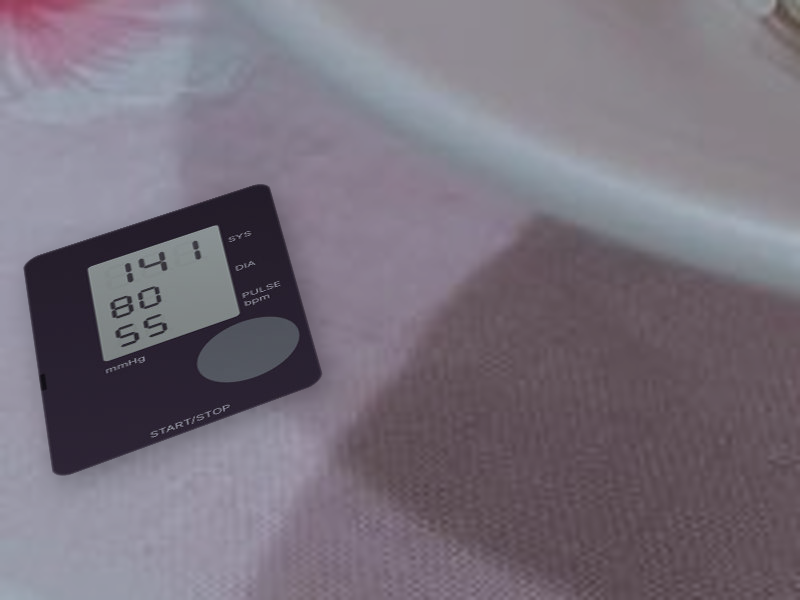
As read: 80
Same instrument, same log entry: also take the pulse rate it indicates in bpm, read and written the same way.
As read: 55
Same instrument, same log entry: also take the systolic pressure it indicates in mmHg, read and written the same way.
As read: 141
